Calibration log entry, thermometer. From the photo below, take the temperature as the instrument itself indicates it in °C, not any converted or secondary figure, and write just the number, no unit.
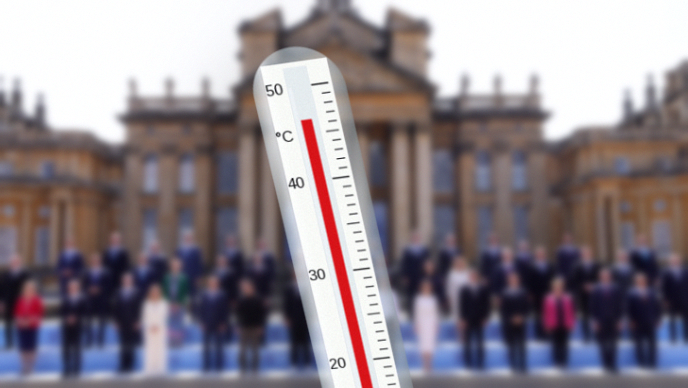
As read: 46.5
